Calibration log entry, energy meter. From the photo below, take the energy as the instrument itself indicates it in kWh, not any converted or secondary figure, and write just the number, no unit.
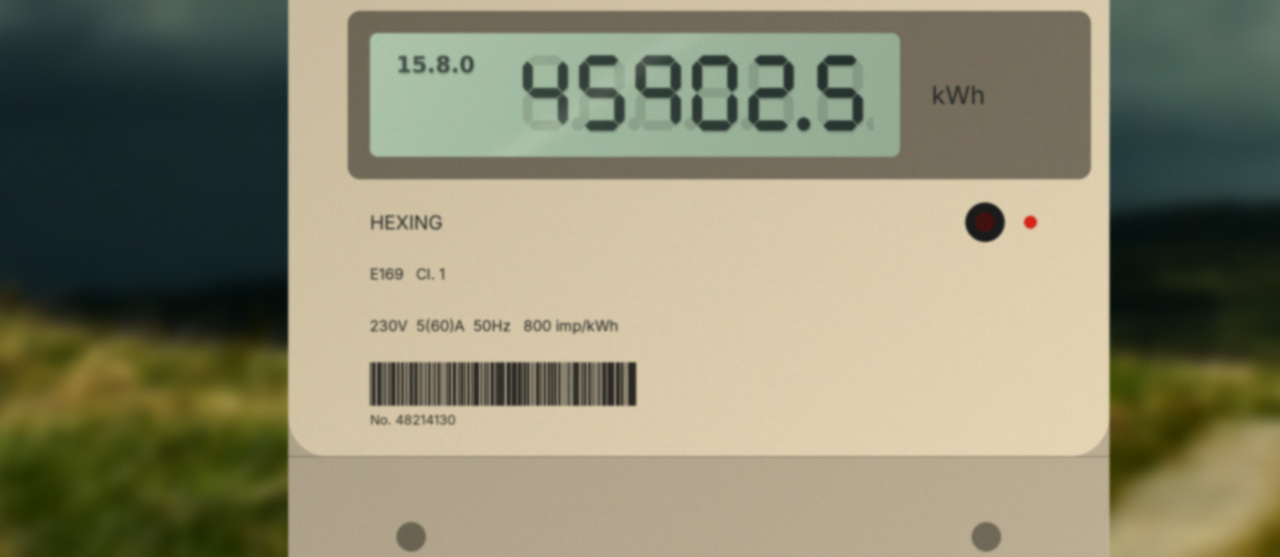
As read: 45902.5
